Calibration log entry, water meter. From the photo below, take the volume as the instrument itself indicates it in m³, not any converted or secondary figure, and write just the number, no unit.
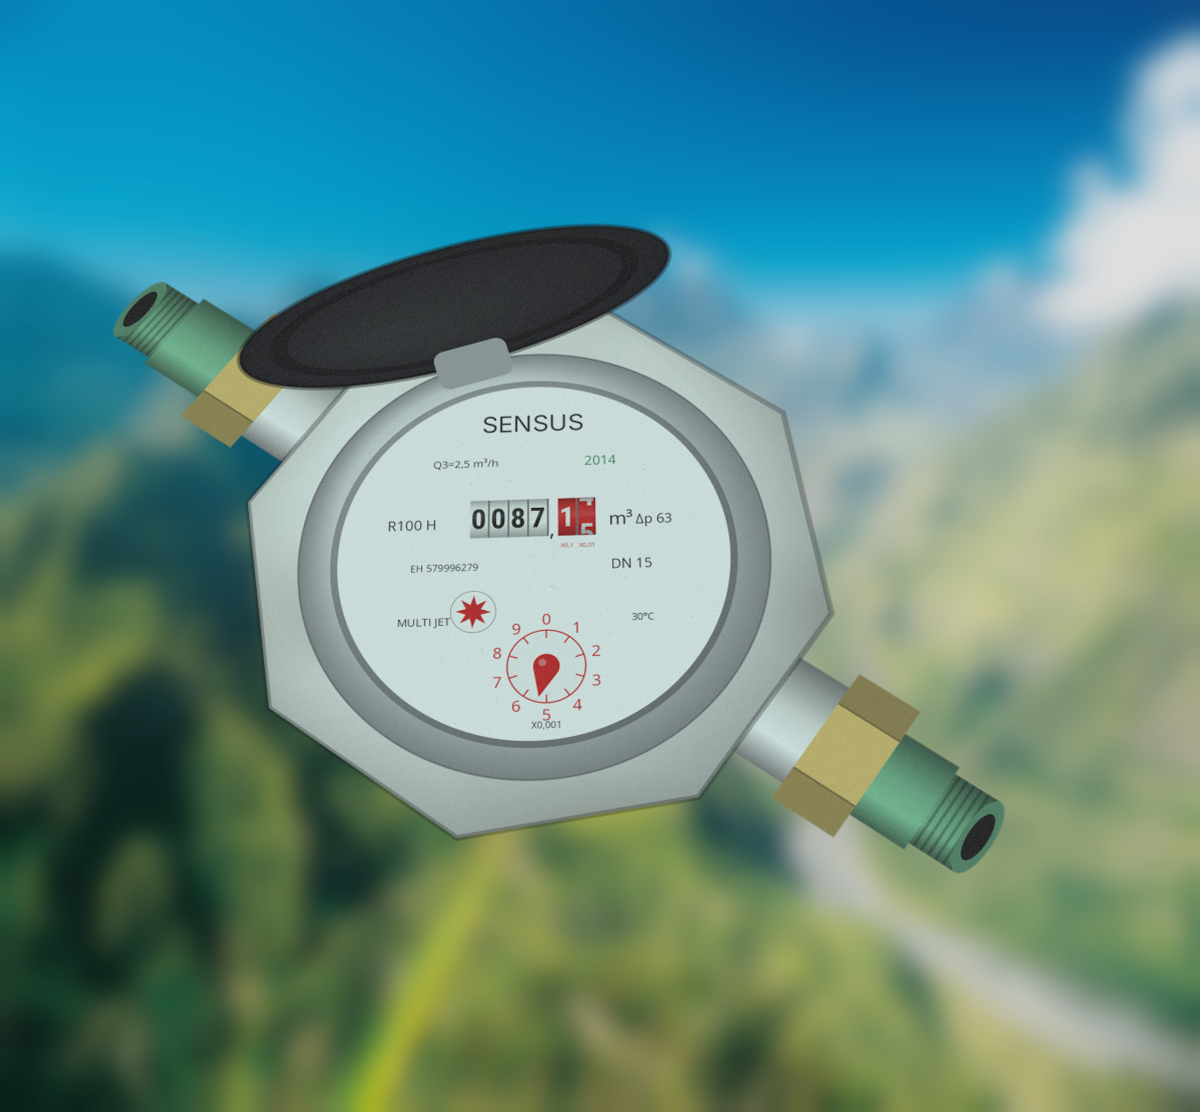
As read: 87.145
